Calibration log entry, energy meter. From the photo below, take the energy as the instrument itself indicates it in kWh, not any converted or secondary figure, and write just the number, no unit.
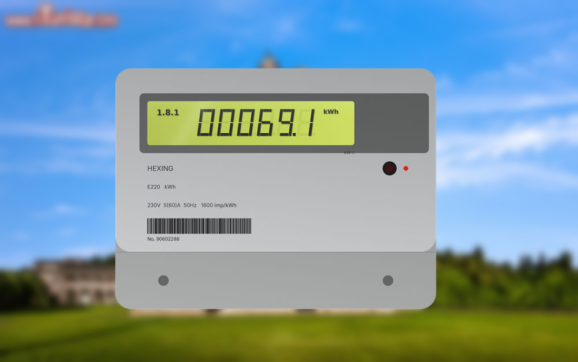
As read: 69.1
